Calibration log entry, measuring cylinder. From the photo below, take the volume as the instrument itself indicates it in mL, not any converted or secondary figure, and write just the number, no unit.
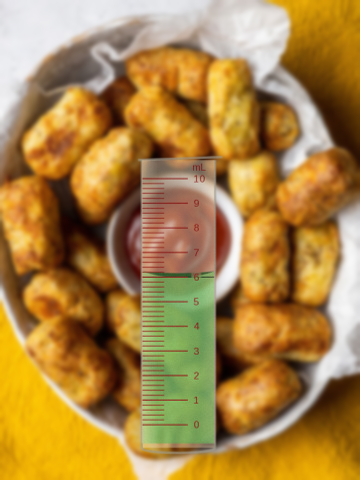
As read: 6
